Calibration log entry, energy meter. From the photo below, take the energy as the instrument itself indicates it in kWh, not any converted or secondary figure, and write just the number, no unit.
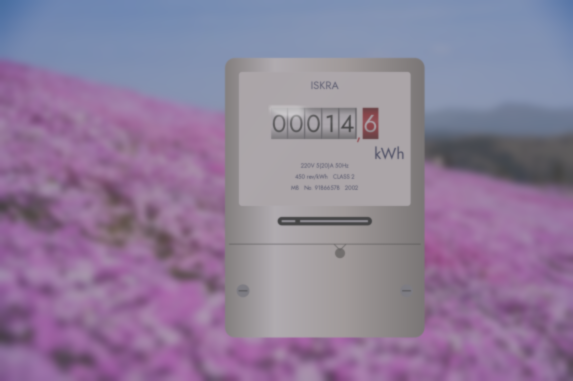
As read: 14.6
